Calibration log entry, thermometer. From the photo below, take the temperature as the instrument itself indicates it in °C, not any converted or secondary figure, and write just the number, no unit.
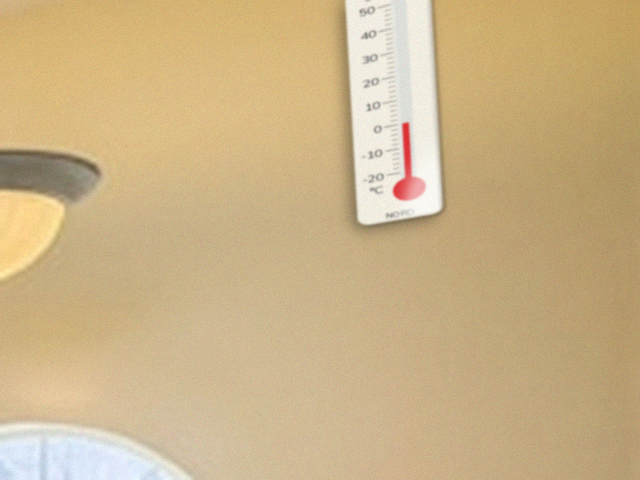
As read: 0
